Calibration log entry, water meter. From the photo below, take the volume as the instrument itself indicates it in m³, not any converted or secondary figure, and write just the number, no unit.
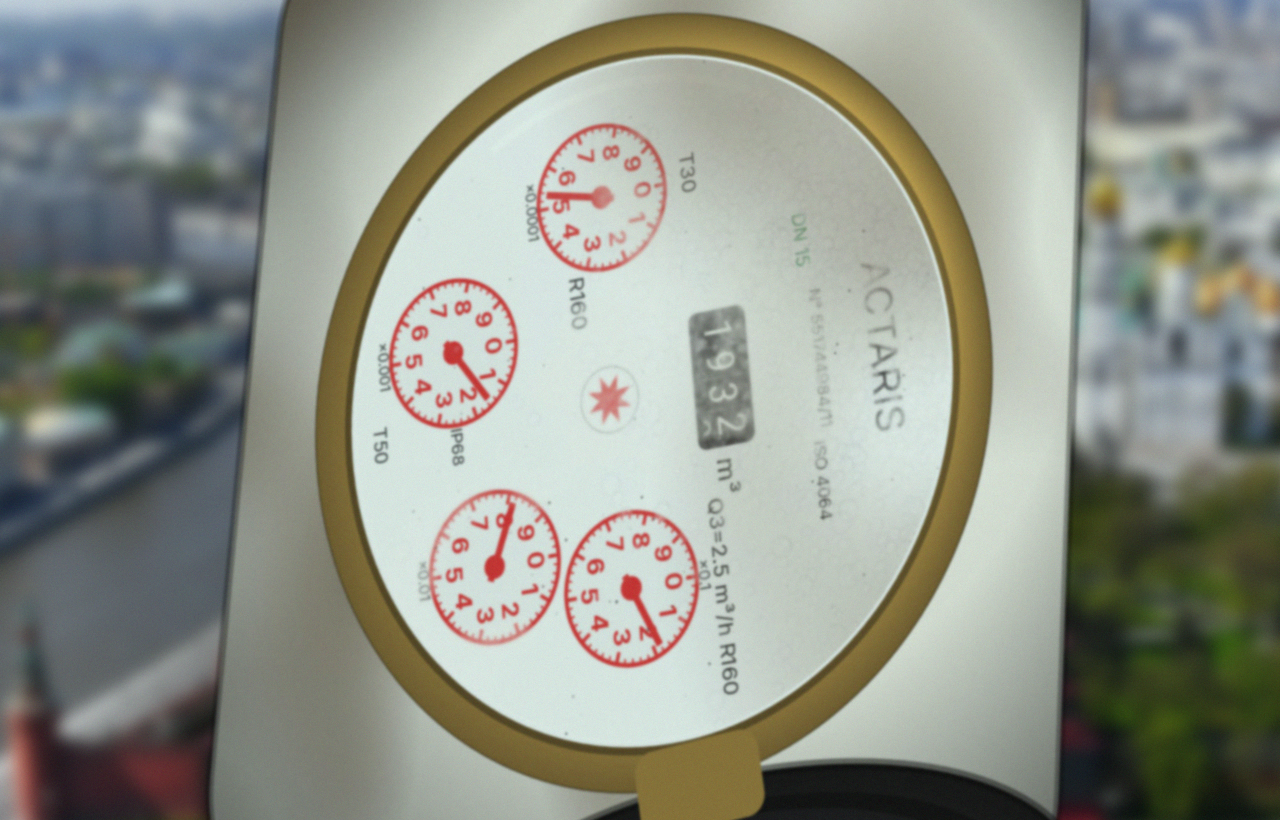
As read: 1932.1815
